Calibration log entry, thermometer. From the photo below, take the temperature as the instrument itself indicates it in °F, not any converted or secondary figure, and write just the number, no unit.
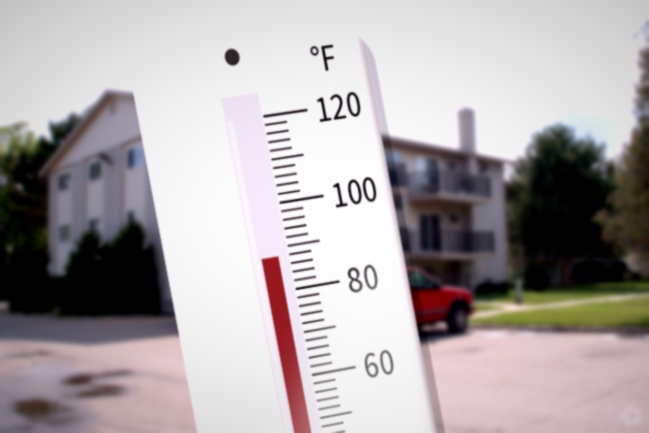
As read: 88
